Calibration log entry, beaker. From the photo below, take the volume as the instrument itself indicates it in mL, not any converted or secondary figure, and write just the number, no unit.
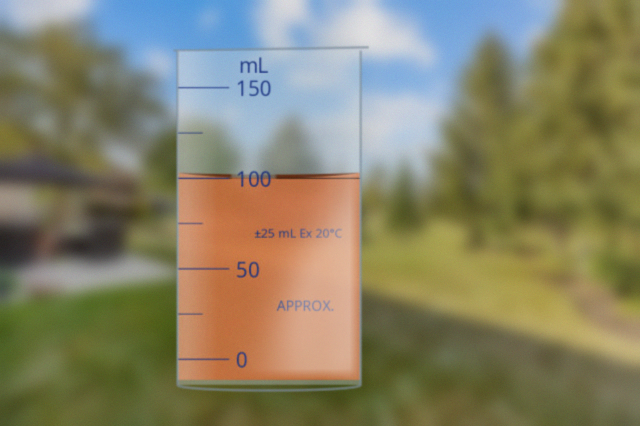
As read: 100
